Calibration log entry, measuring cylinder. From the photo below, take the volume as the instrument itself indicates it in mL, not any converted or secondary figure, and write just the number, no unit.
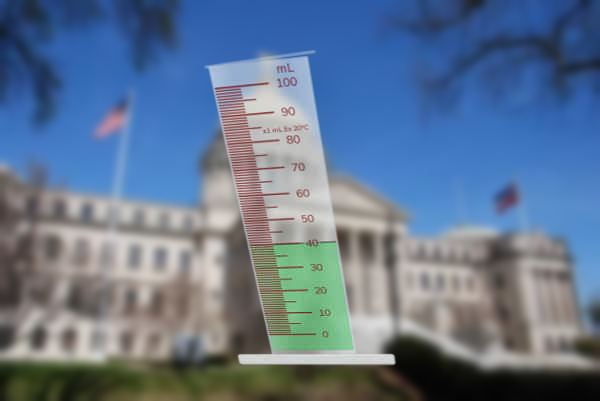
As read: 40
